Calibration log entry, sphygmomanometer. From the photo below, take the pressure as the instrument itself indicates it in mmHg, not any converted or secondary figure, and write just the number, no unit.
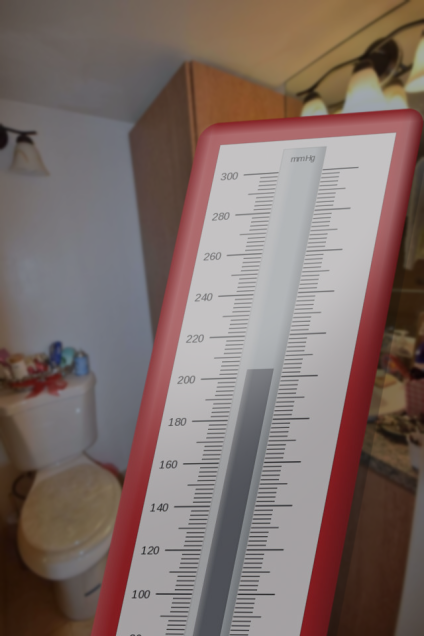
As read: 204
